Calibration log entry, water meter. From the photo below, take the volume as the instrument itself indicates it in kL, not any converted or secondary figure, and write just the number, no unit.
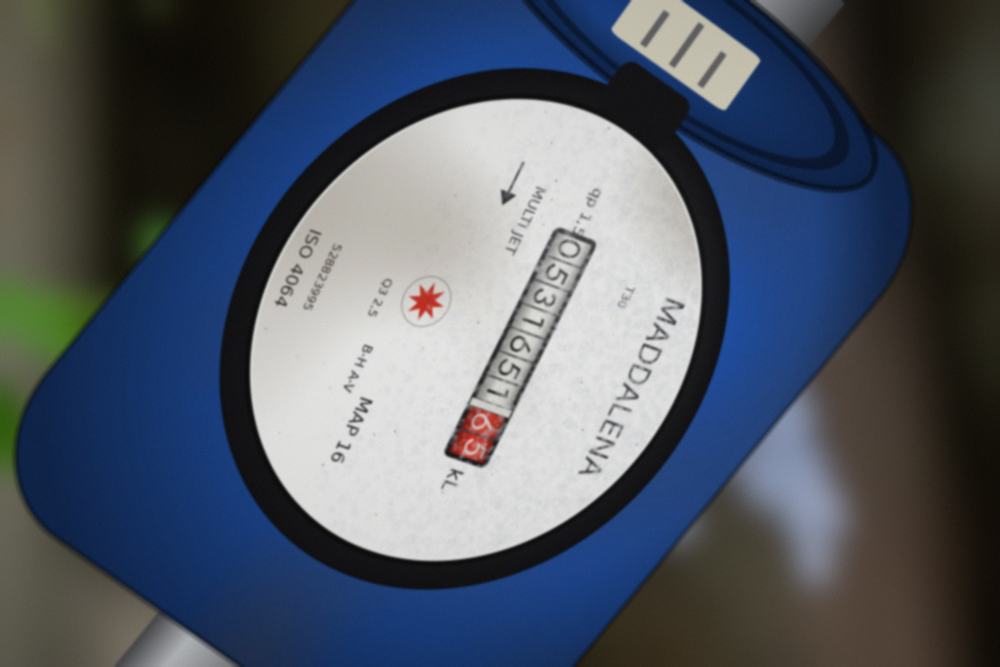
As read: 531651.65
